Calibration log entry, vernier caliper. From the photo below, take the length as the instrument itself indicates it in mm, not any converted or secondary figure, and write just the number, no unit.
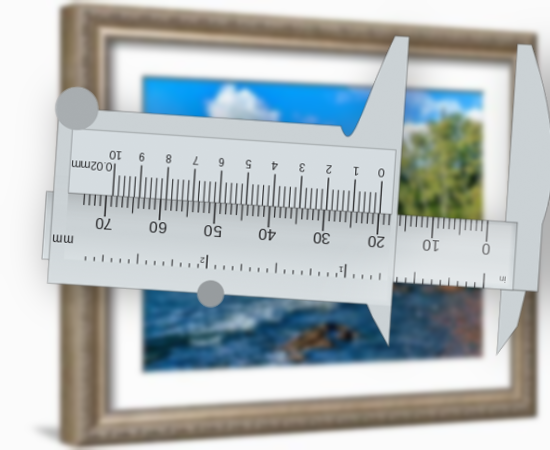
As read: 19.8
